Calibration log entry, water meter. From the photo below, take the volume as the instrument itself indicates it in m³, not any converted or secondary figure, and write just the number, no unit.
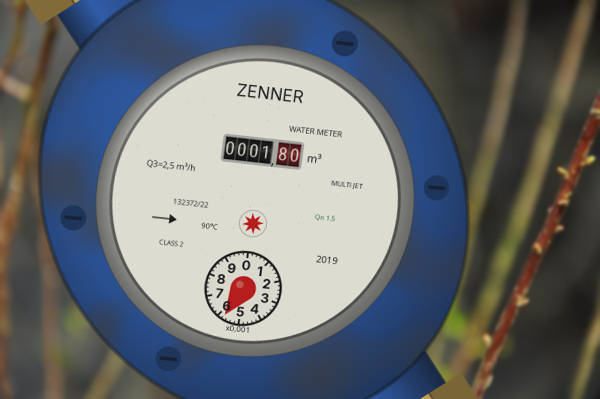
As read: 1.805
